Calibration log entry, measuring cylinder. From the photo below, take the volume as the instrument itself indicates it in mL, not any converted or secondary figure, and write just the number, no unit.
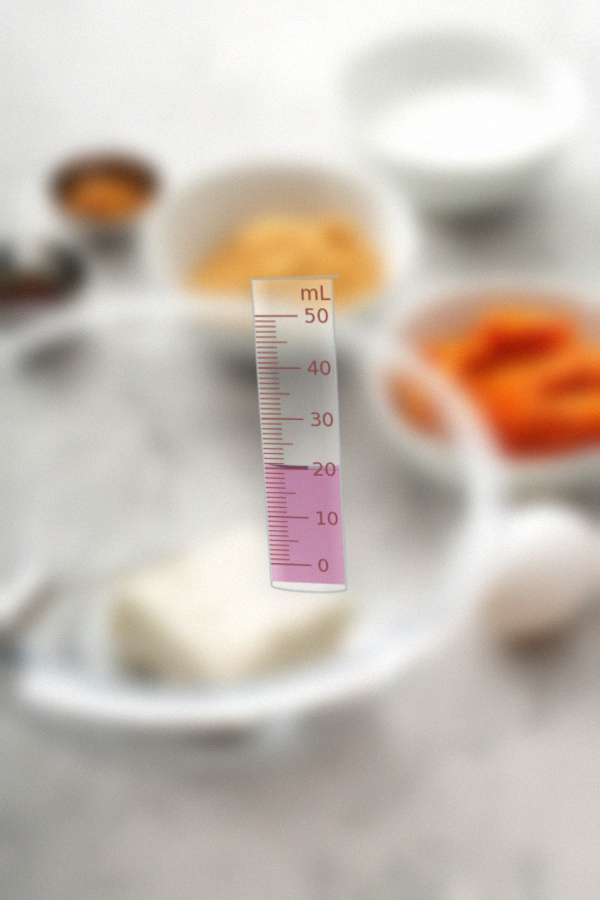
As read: 20
